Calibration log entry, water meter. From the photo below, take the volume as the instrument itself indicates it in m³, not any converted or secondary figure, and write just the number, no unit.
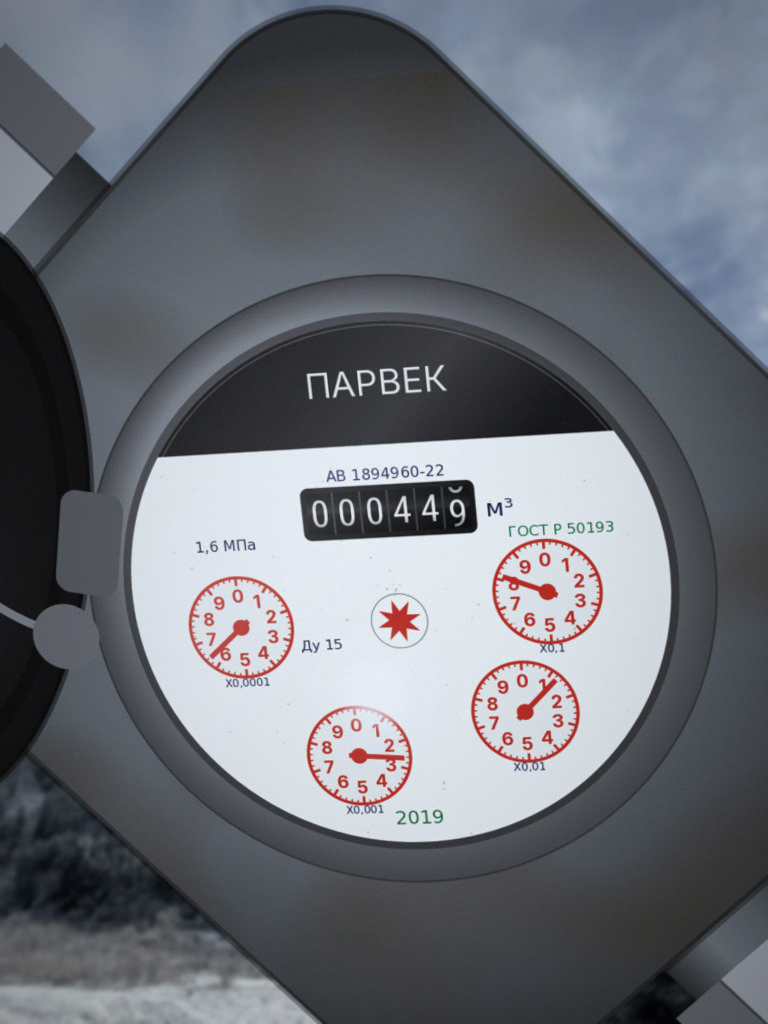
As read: 448.8126
